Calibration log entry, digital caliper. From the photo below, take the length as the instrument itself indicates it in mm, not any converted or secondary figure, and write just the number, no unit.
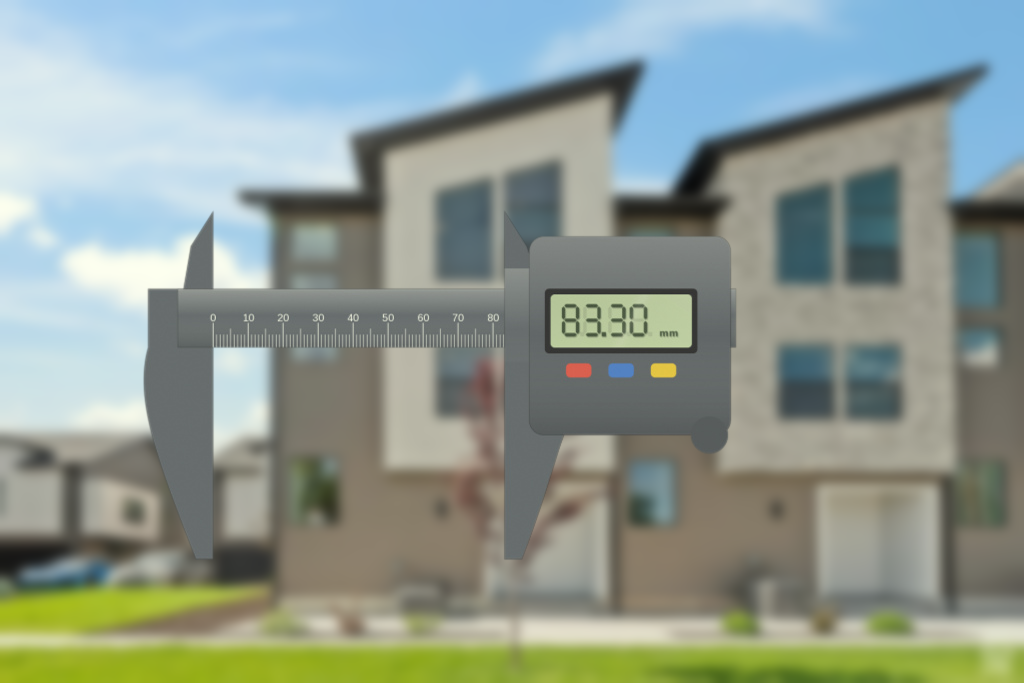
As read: 83.30
